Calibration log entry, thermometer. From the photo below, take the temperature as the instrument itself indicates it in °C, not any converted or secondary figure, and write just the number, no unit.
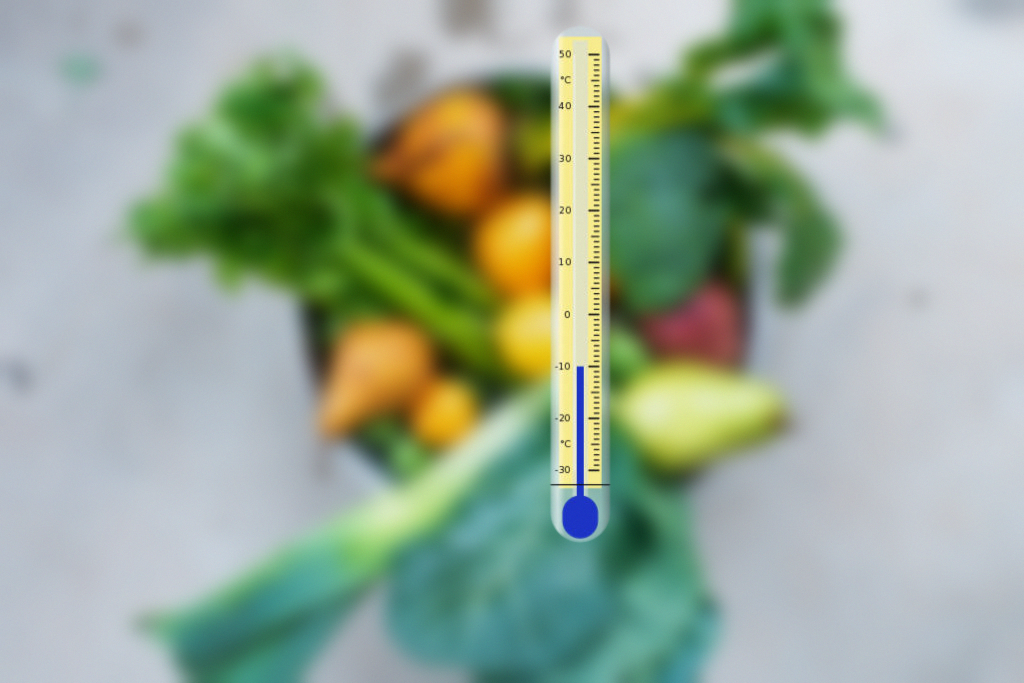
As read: -10
